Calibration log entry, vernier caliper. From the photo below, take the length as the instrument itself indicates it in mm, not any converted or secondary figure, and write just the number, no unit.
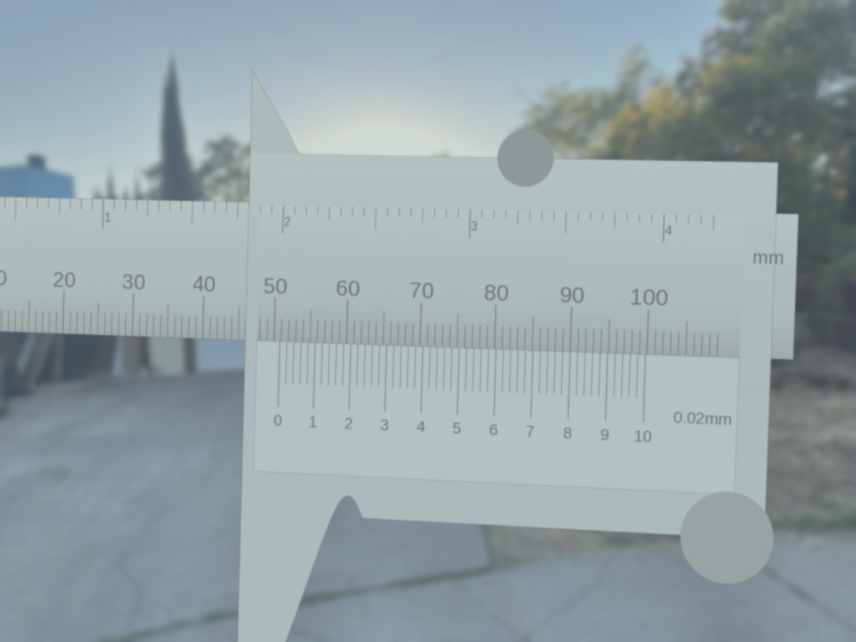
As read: 50.8
